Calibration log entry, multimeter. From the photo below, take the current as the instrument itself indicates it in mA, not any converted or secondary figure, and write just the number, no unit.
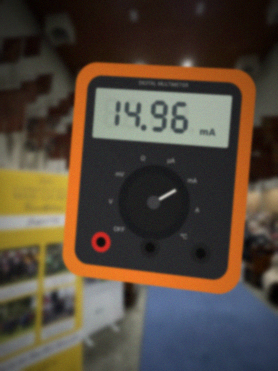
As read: 14.96
